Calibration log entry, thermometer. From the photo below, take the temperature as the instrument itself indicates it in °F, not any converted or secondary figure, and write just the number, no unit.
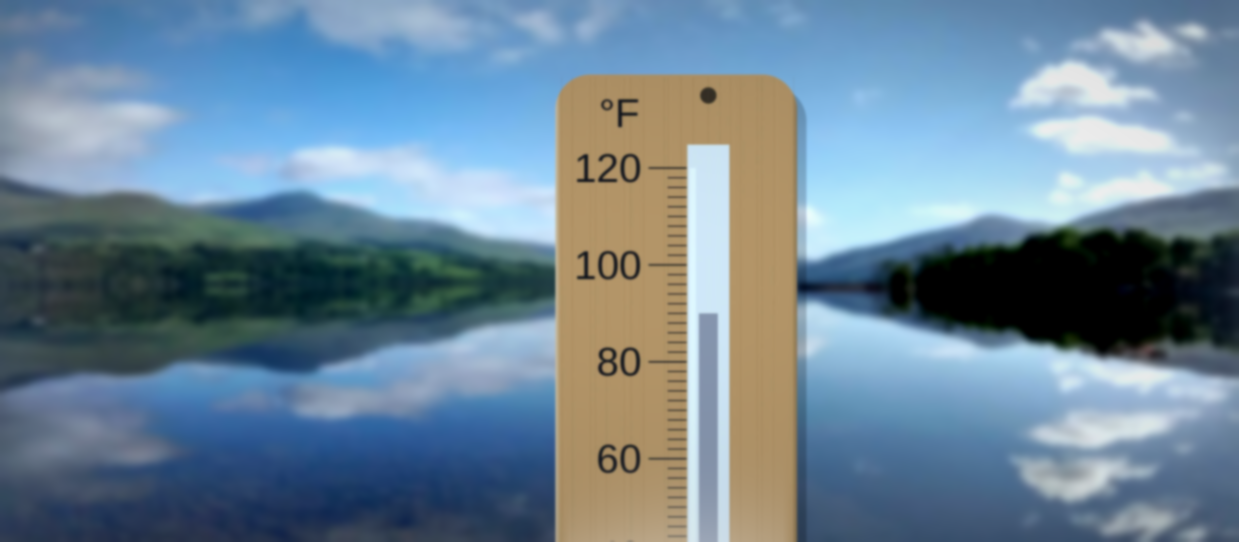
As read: 90
